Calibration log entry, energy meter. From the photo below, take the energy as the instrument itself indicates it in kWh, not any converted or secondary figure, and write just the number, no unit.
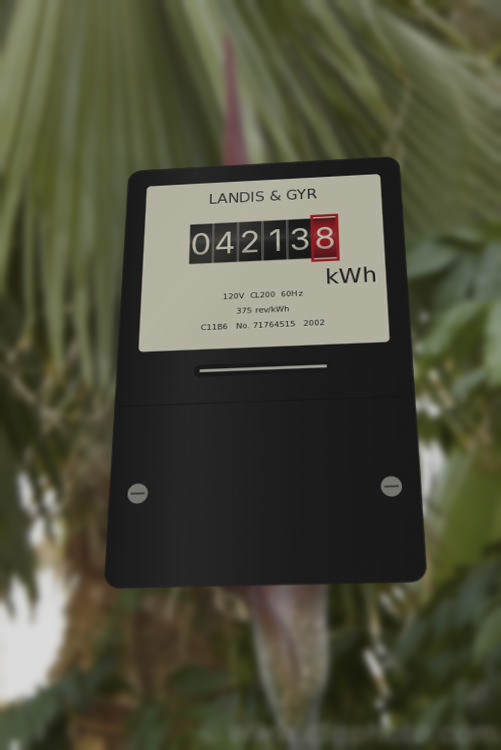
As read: 4213.8
